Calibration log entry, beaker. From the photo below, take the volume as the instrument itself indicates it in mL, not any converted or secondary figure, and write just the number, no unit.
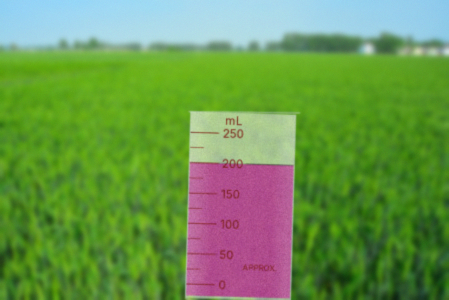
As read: 200
